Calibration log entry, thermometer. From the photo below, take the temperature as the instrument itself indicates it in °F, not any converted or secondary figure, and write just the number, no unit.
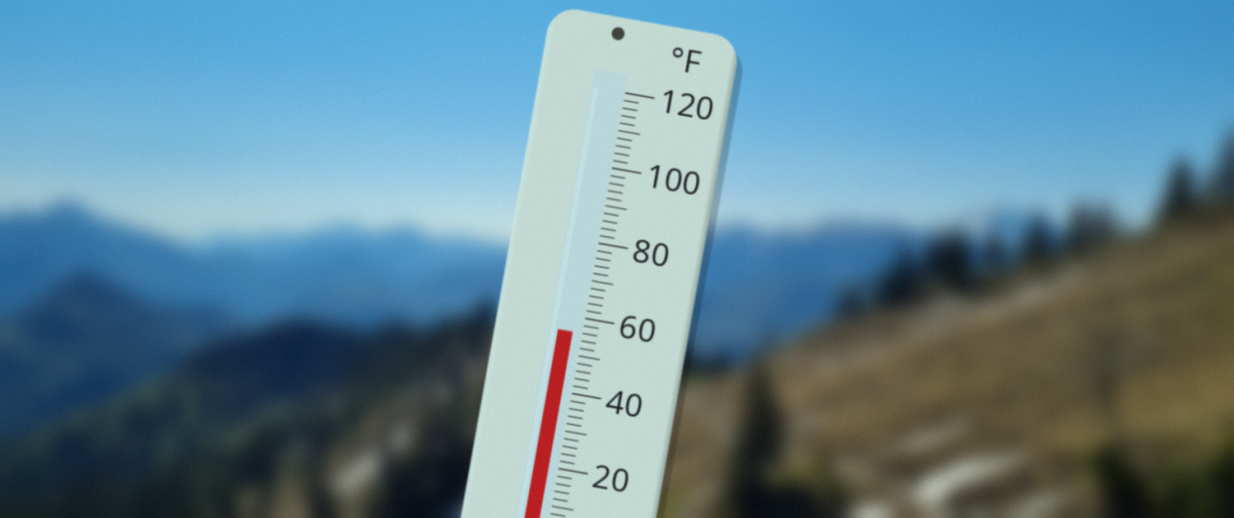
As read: 56
